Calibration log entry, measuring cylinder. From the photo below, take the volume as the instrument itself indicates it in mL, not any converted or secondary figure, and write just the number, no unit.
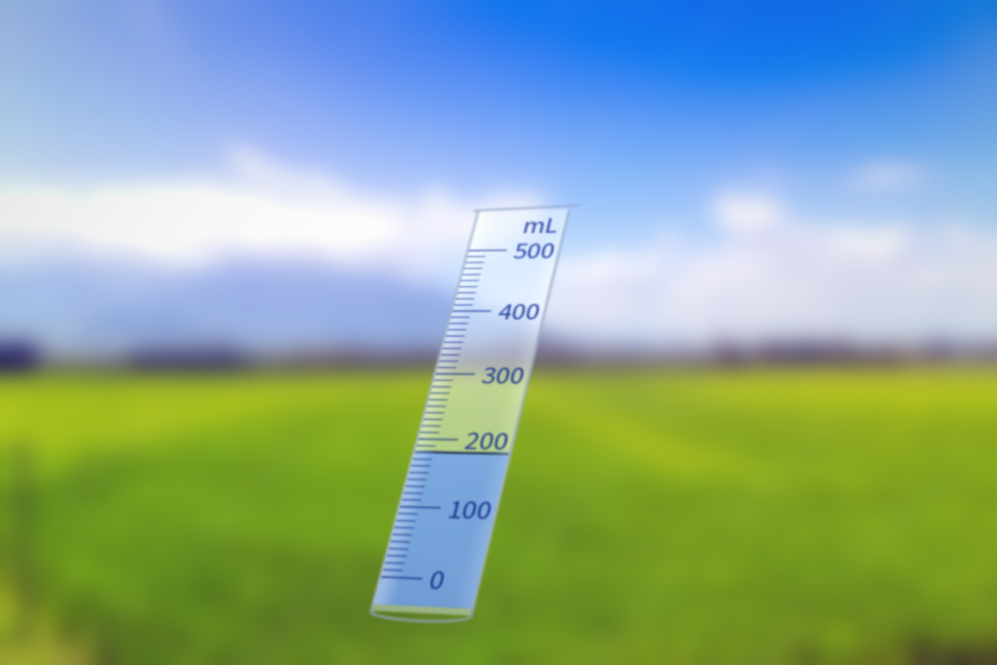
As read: 180
